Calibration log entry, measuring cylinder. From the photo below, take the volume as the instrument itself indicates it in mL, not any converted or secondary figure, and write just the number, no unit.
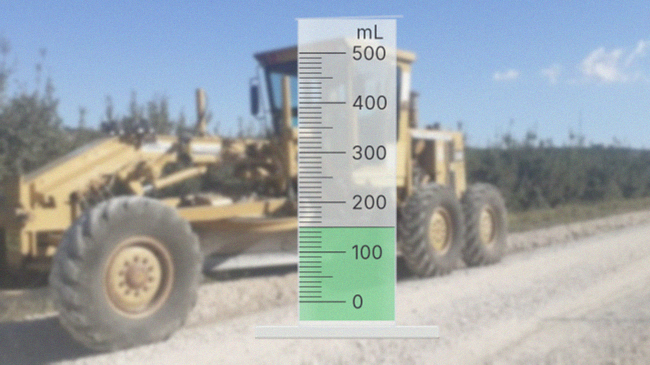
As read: 150
